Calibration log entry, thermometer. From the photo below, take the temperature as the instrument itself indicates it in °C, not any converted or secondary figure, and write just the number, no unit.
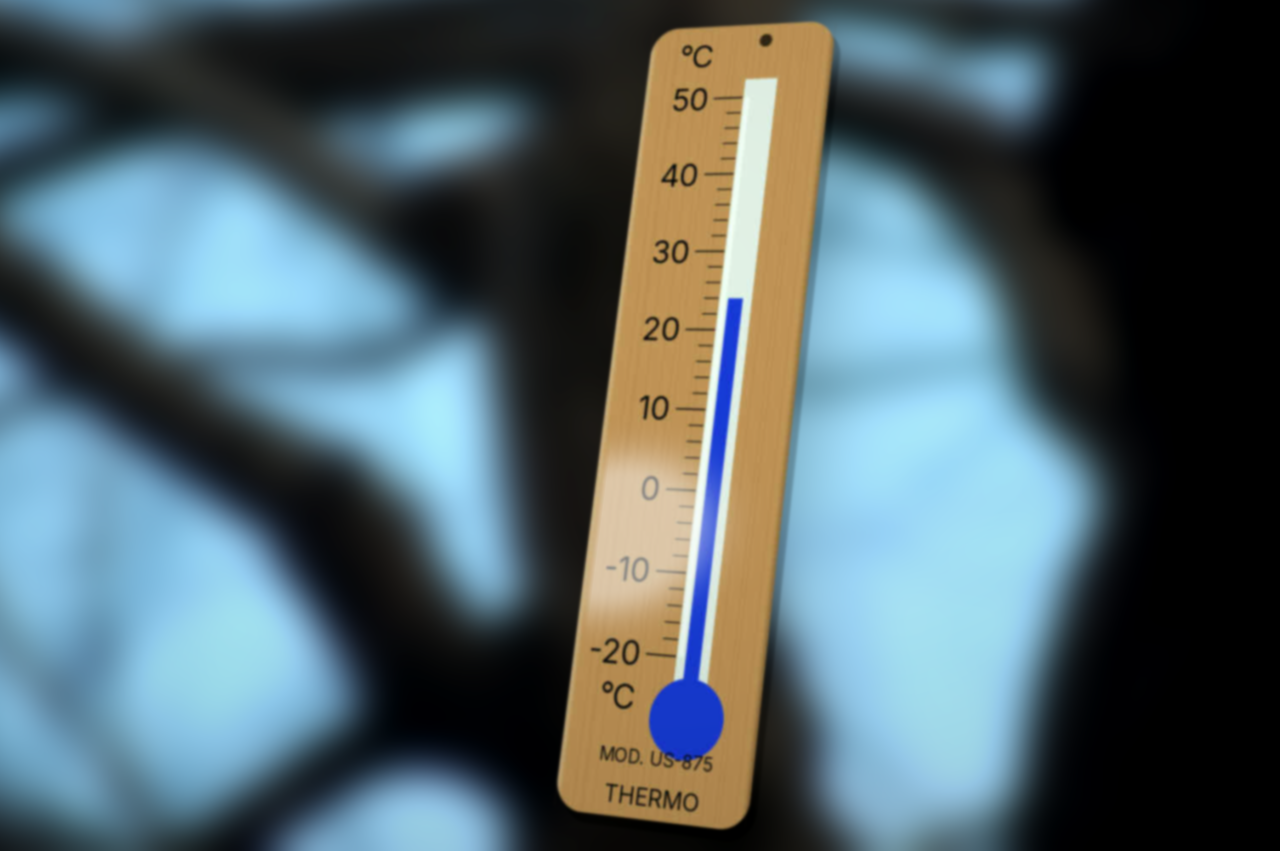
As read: 24
